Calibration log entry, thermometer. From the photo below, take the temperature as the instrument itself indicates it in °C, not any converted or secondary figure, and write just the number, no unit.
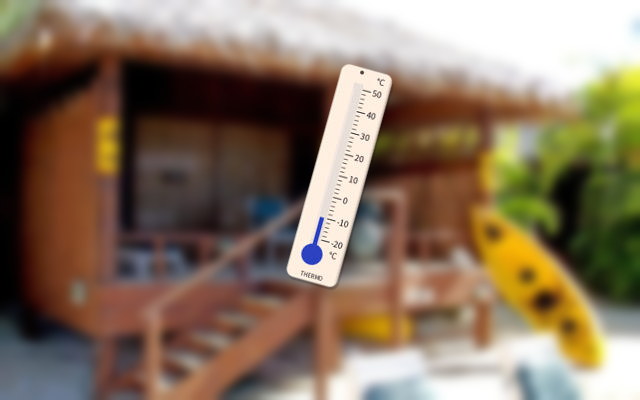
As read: -10
